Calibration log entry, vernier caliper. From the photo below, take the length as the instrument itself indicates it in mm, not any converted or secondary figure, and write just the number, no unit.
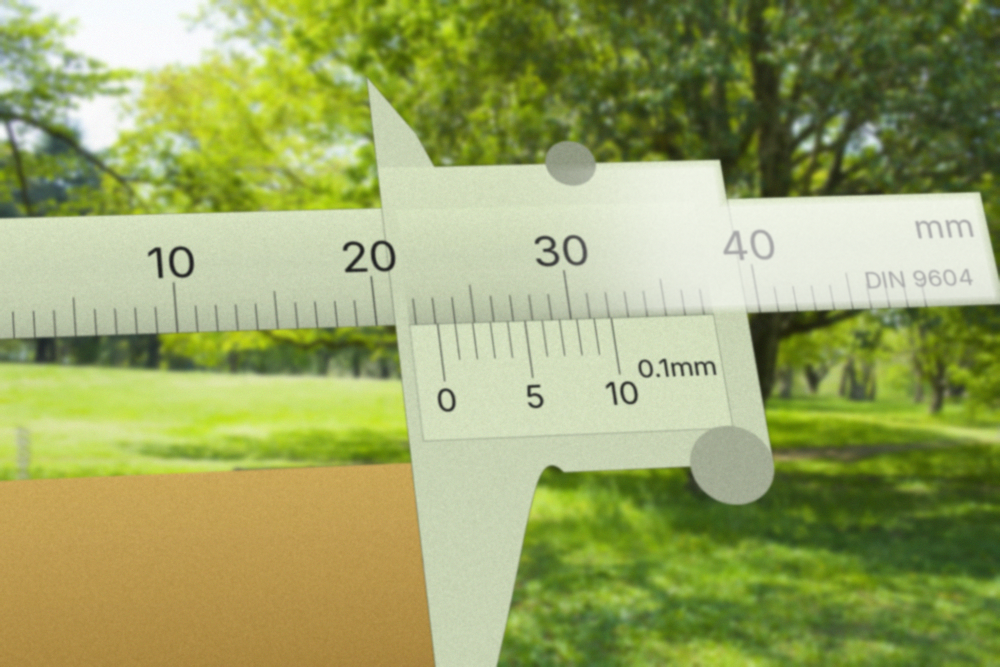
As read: 23.1
